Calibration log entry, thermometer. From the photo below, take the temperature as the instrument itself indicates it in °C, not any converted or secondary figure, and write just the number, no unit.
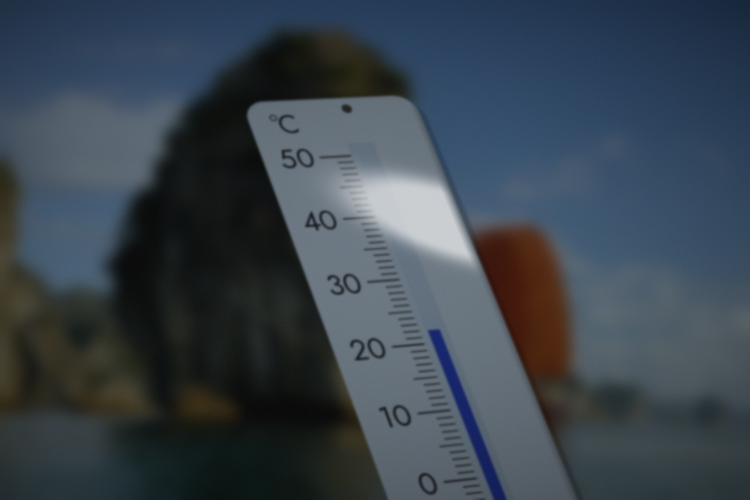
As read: 22
